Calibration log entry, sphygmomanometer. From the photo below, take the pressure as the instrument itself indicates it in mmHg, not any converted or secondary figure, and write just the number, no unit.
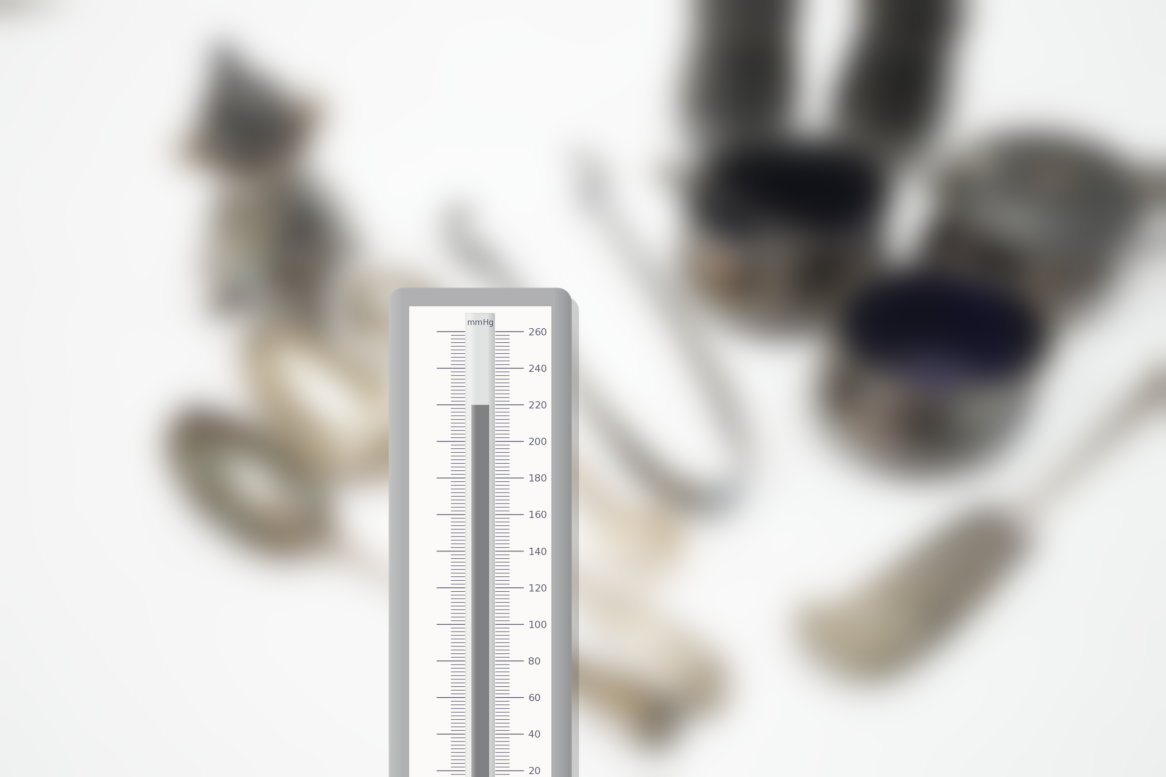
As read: 220
